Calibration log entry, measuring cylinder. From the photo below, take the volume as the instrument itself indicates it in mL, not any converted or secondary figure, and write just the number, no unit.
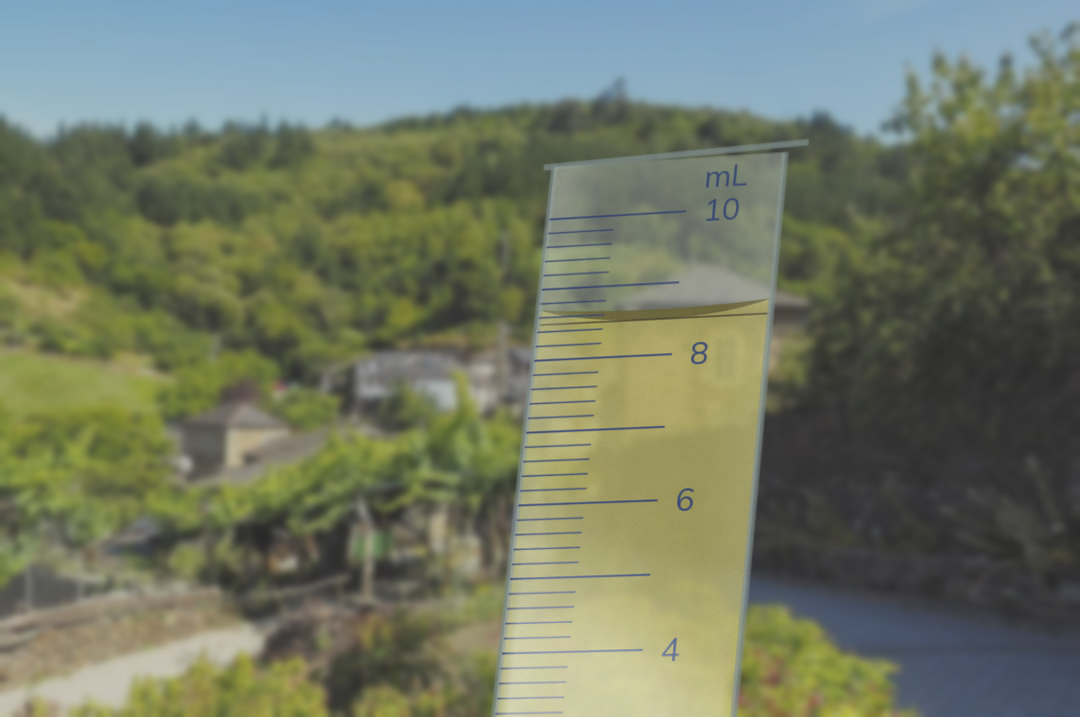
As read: 8.5
